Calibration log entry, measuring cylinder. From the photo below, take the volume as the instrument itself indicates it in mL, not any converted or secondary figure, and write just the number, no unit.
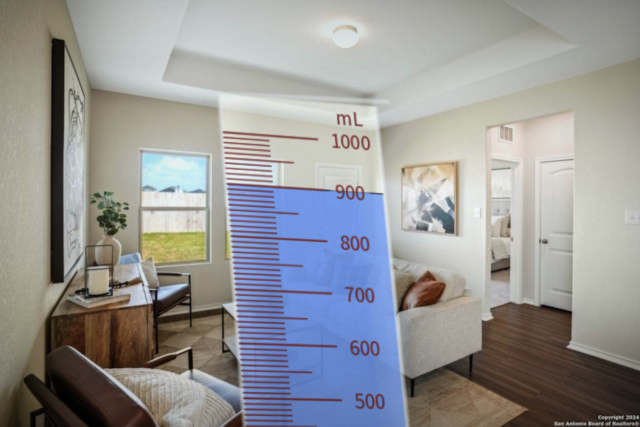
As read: 900
